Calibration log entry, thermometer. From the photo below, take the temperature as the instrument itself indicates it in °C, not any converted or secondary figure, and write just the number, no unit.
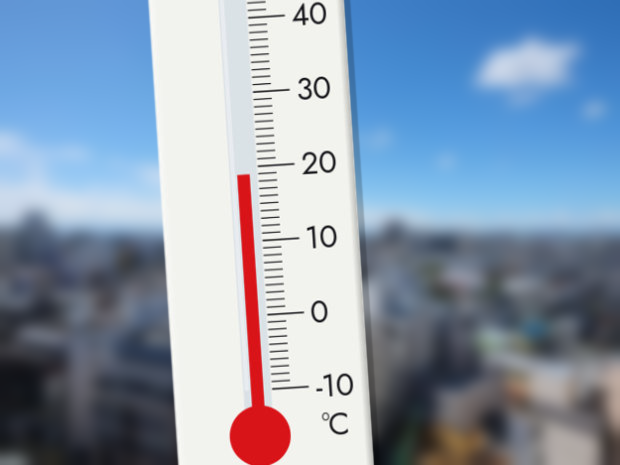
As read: 19
